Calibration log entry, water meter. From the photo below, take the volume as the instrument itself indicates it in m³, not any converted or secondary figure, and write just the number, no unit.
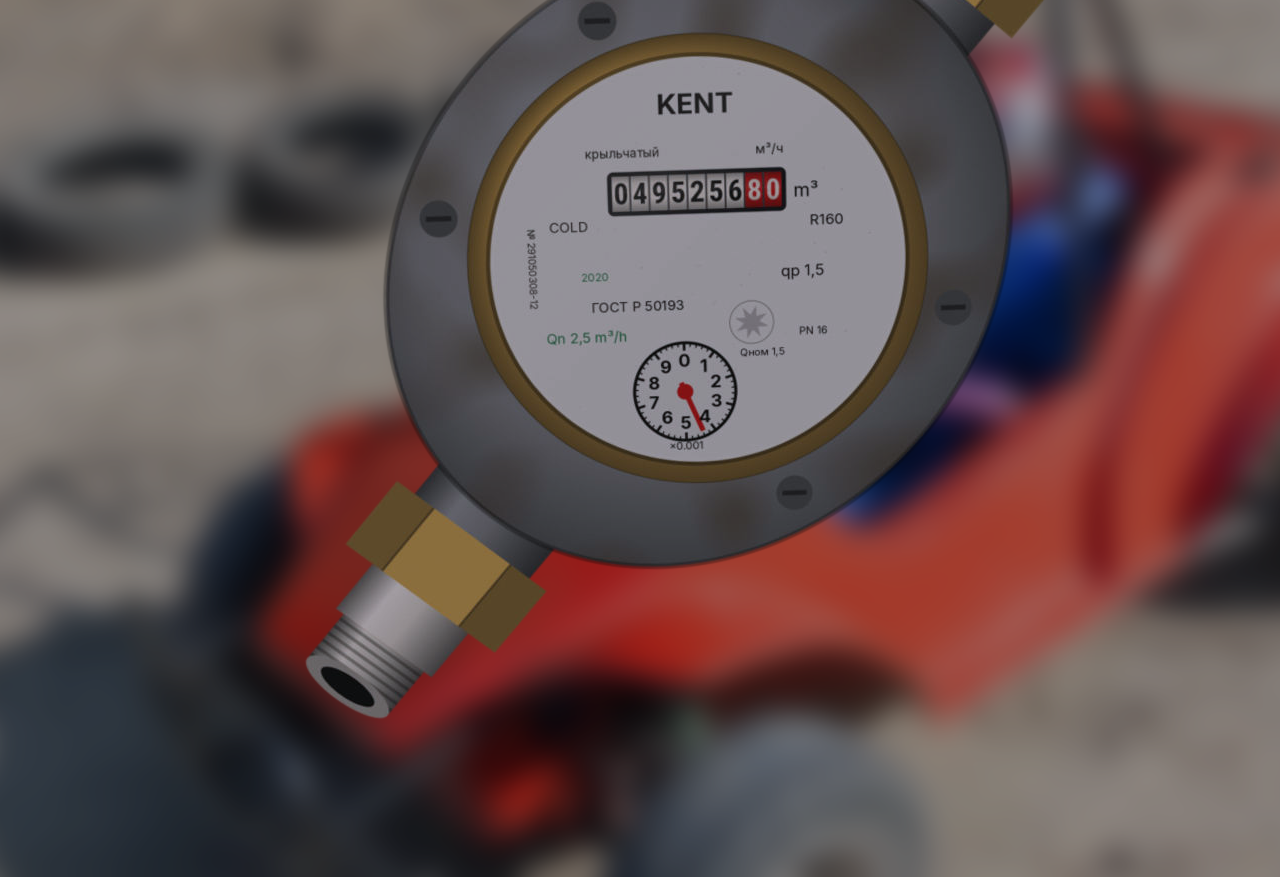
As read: 495256.804
